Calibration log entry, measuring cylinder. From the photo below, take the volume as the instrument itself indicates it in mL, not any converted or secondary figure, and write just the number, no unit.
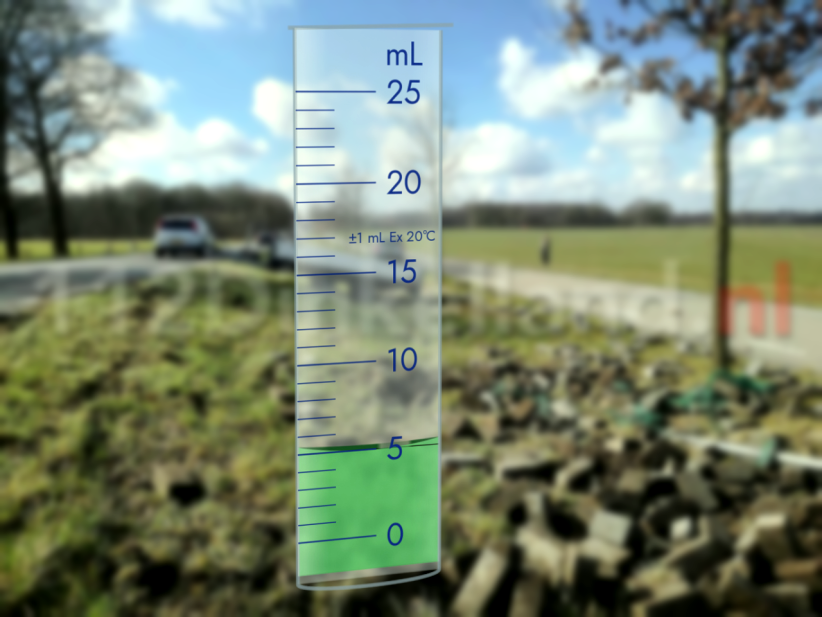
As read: 5
